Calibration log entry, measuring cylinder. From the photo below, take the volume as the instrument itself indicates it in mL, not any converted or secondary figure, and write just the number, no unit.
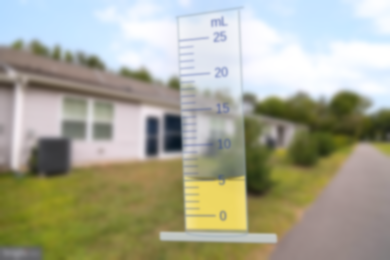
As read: 5
